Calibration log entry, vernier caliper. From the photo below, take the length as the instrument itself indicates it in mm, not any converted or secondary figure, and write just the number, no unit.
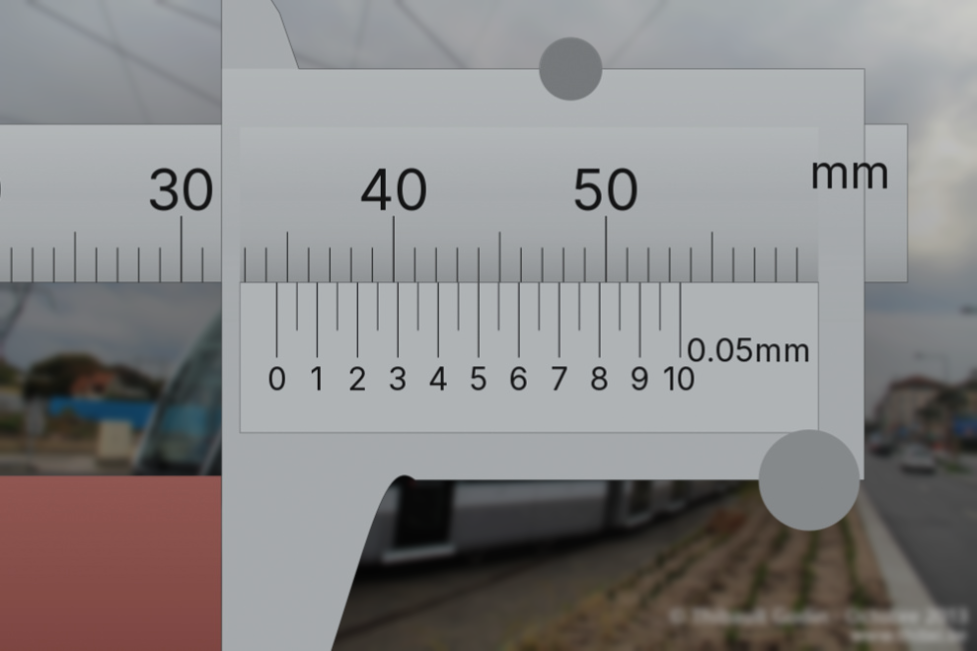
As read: 34.5
